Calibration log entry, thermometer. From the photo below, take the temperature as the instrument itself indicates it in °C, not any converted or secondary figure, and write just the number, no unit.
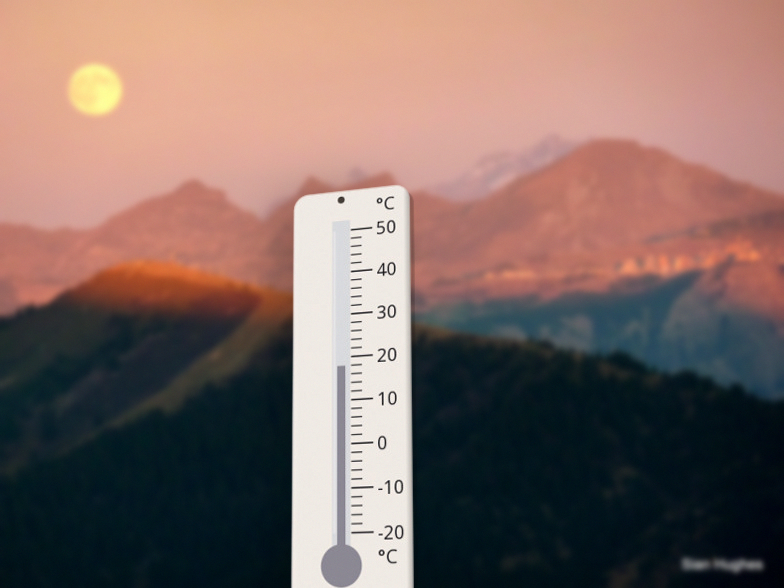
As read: 18
